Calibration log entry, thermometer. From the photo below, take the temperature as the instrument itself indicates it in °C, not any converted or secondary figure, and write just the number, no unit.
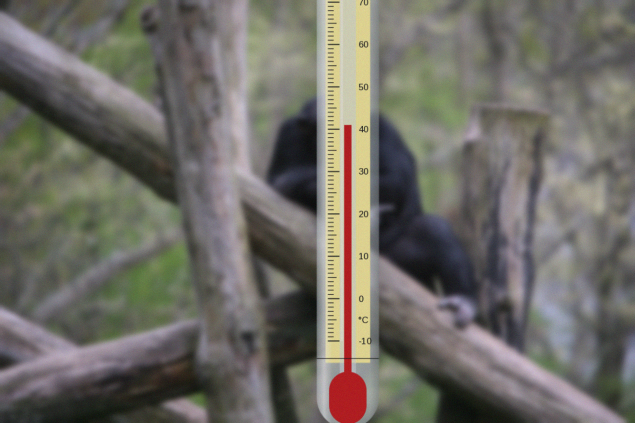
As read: 41
